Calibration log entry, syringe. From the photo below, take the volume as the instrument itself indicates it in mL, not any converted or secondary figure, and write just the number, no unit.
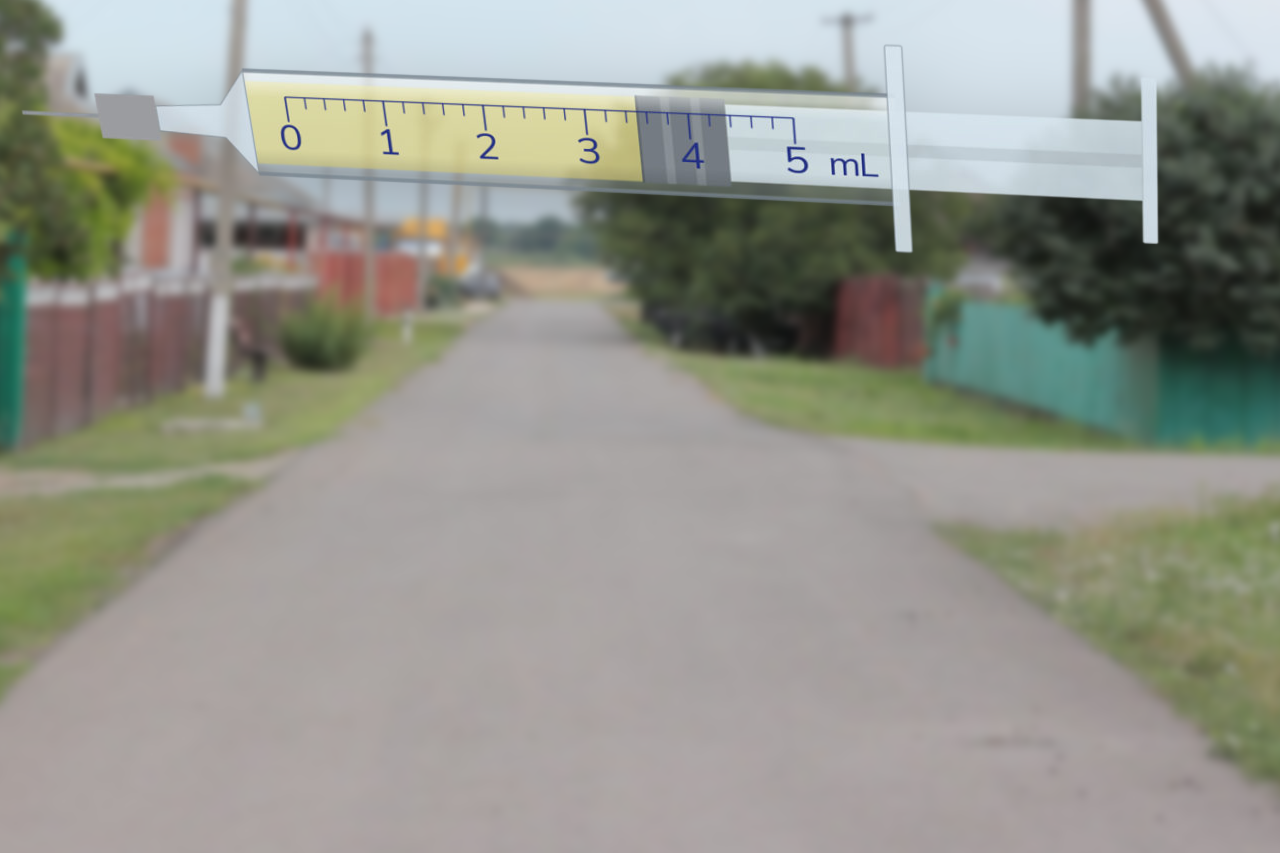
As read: 3.5
